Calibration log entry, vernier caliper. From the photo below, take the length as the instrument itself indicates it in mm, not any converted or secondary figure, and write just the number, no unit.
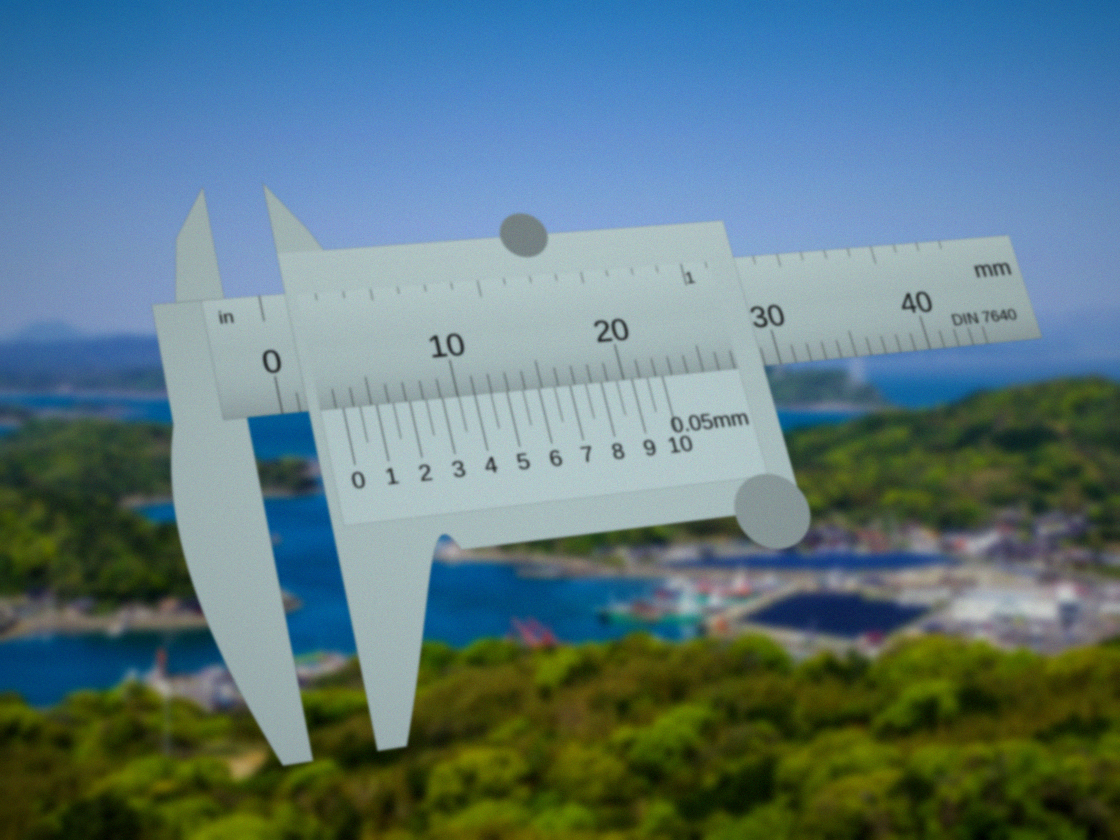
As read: 3.4
